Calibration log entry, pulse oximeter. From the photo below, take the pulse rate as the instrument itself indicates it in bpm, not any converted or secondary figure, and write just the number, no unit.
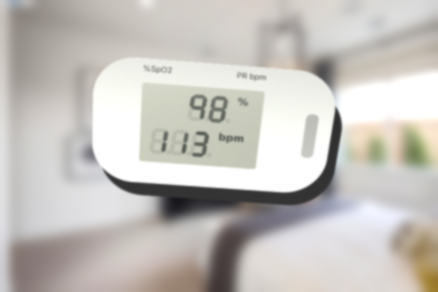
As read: 113
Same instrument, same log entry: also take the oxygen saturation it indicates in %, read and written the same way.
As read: 98
